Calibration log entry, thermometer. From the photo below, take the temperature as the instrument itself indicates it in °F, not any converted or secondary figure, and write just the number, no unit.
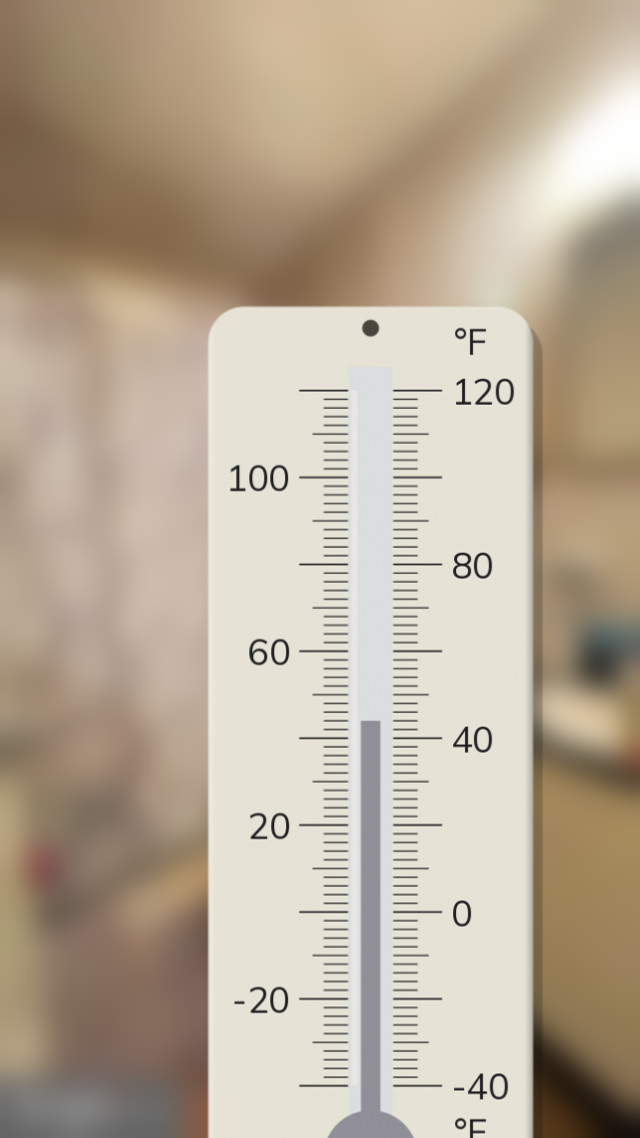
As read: 44
